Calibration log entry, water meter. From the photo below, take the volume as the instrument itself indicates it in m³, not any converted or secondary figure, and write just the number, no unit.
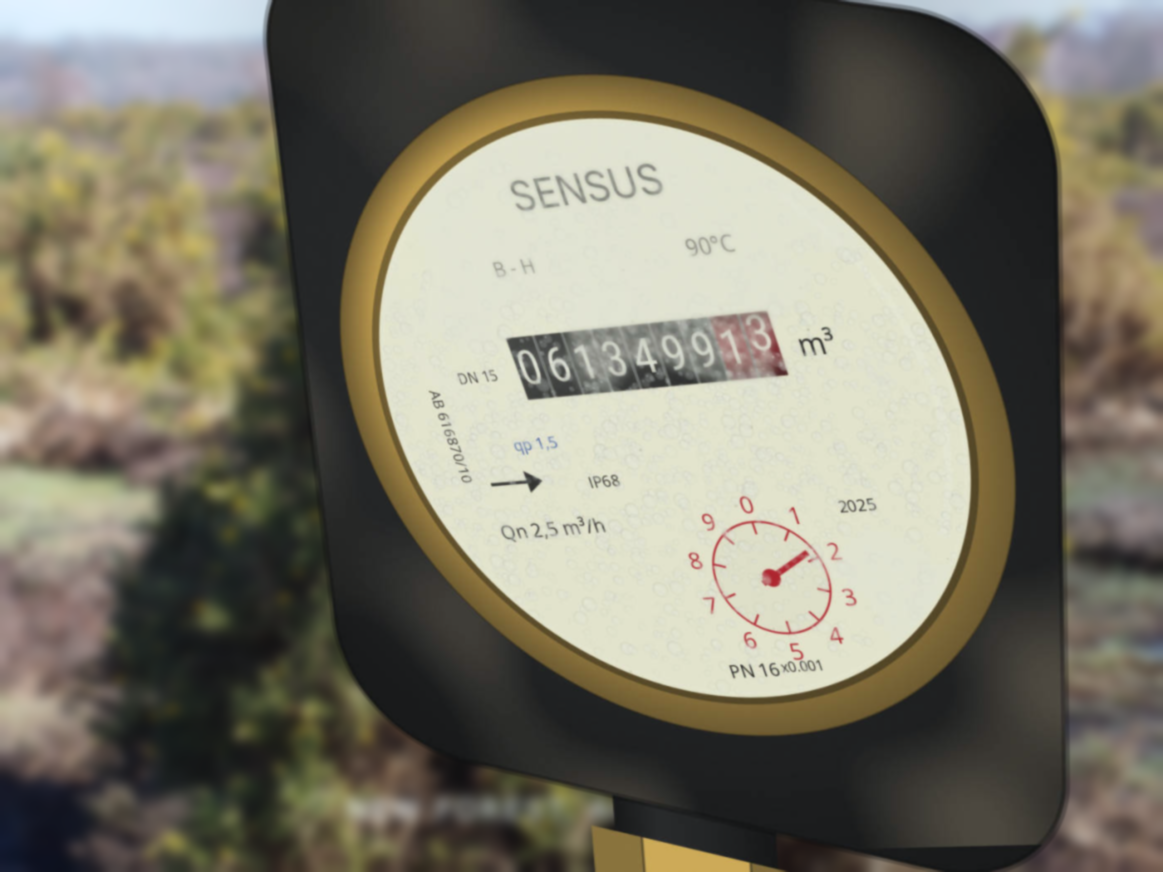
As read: 613499.131
